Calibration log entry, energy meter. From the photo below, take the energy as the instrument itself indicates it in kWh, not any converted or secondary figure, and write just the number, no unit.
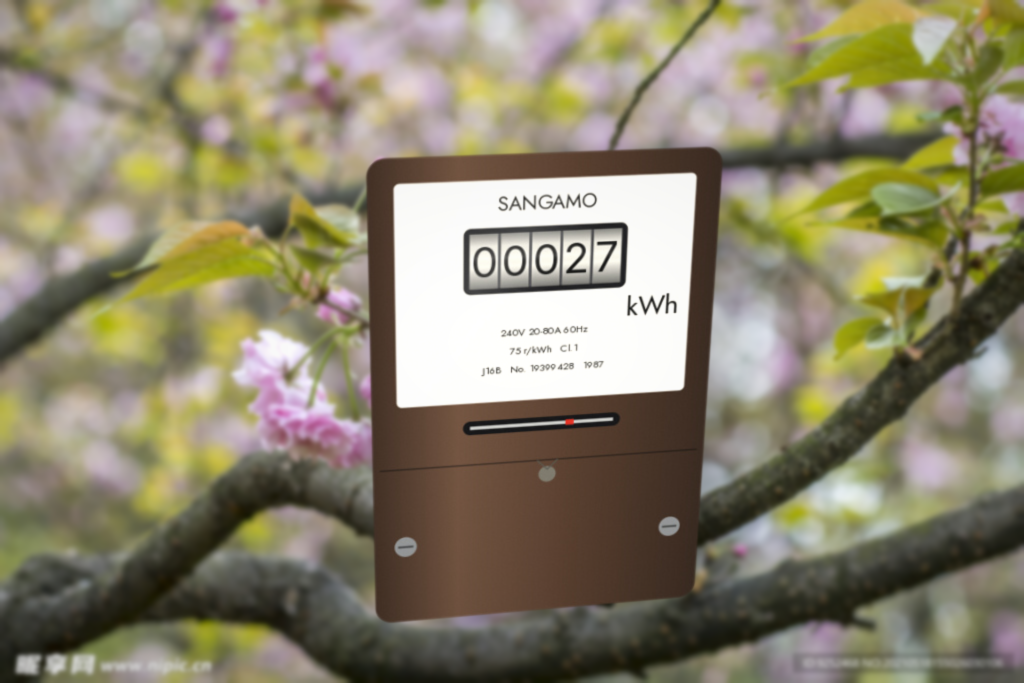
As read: 27
